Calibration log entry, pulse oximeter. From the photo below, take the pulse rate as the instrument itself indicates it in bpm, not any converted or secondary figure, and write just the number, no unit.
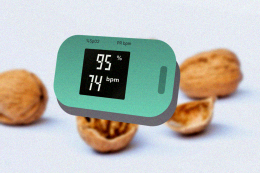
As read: 74
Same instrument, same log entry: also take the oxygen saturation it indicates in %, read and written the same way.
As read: 95
